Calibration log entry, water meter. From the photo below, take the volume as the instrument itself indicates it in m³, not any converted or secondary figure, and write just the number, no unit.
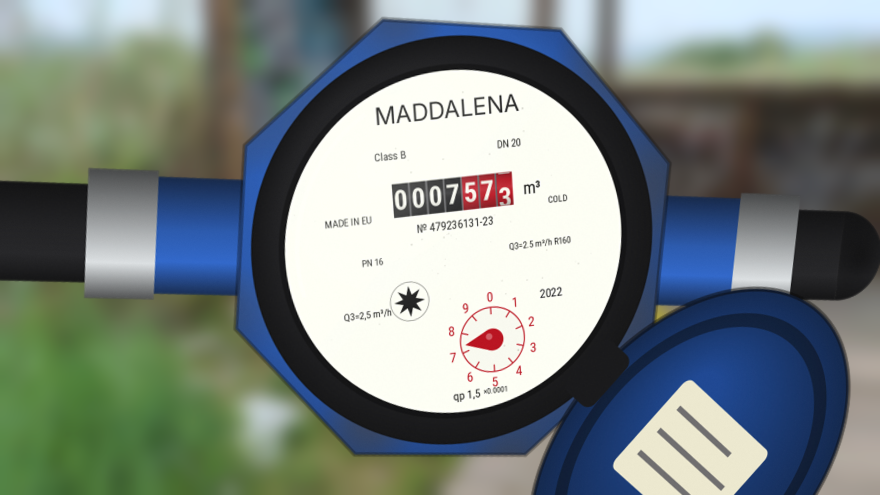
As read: 7.5727
